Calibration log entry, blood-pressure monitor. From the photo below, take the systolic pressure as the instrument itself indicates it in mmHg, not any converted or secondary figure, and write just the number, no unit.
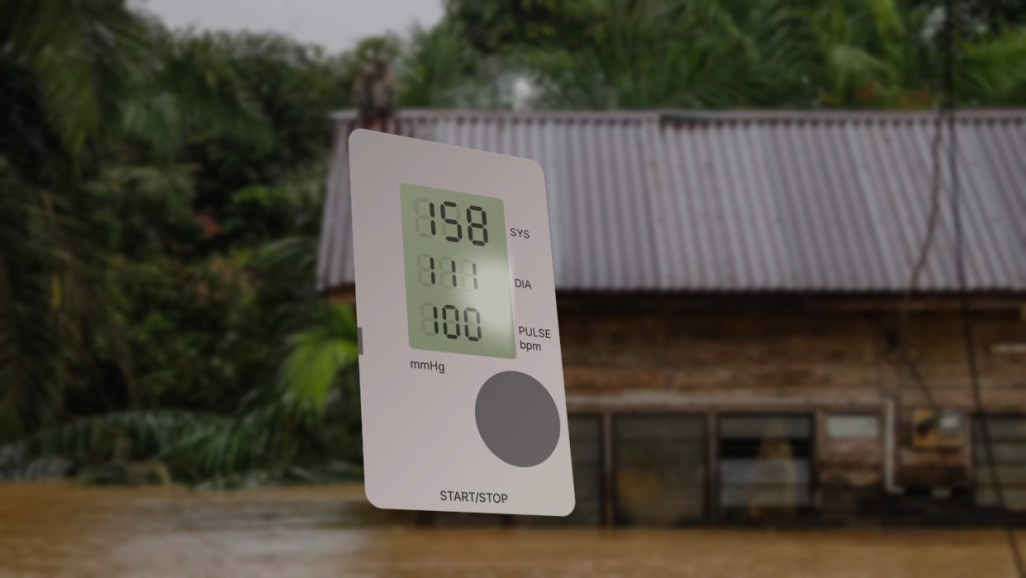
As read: 158
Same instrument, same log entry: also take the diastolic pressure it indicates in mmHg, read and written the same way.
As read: 111
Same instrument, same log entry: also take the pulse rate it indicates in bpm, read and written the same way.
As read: 100
